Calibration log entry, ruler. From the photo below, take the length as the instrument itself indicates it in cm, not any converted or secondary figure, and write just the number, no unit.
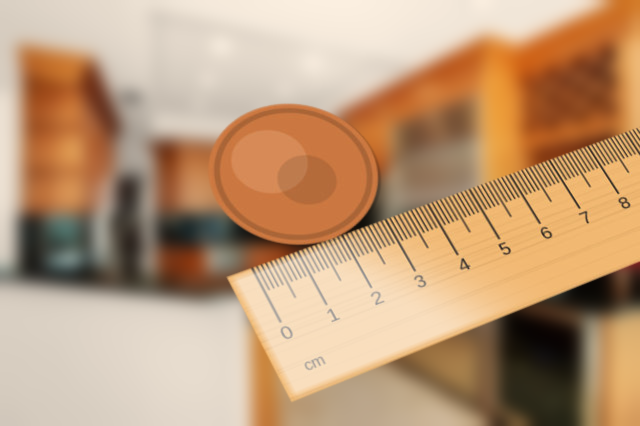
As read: 3.5
